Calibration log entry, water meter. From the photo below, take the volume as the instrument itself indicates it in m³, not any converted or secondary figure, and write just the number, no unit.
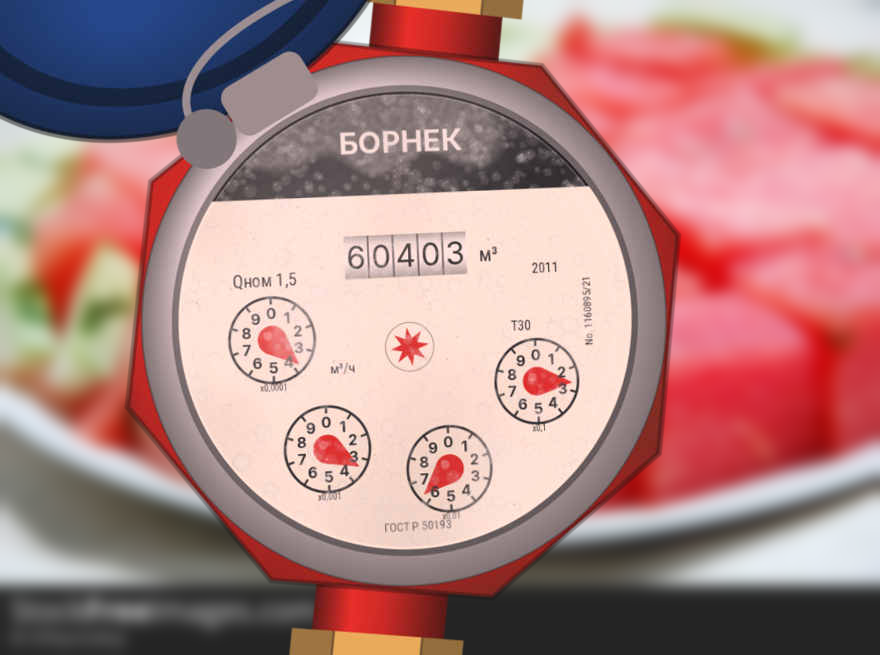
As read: 60403.2633
